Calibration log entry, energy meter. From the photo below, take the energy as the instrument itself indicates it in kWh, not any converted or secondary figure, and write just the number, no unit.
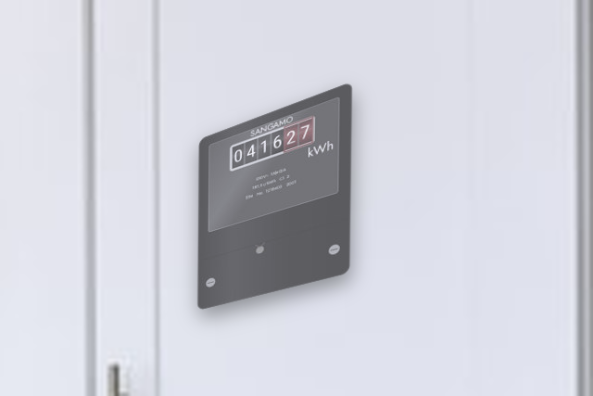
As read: 416.27
